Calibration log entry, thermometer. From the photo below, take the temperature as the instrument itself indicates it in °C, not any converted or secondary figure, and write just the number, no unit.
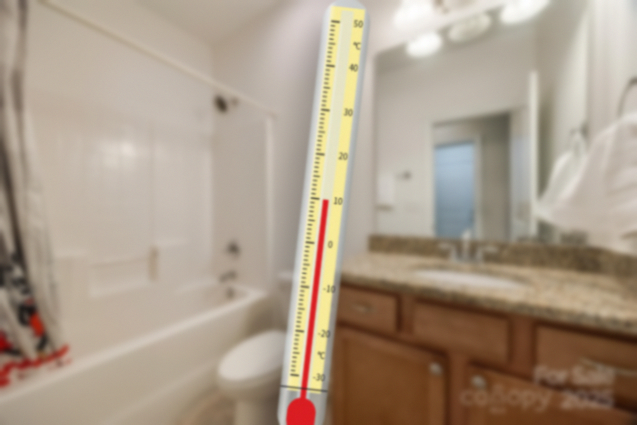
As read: 10
